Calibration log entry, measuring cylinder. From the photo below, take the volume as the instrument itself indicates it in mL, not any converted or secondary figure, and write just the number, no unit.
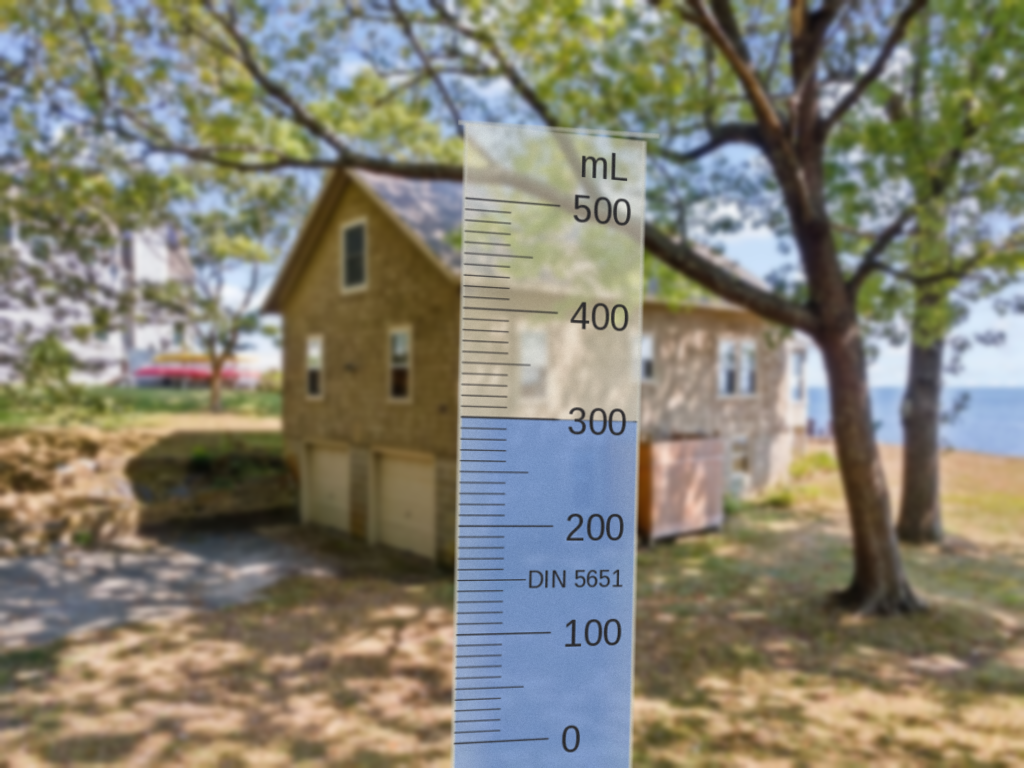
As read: 300
